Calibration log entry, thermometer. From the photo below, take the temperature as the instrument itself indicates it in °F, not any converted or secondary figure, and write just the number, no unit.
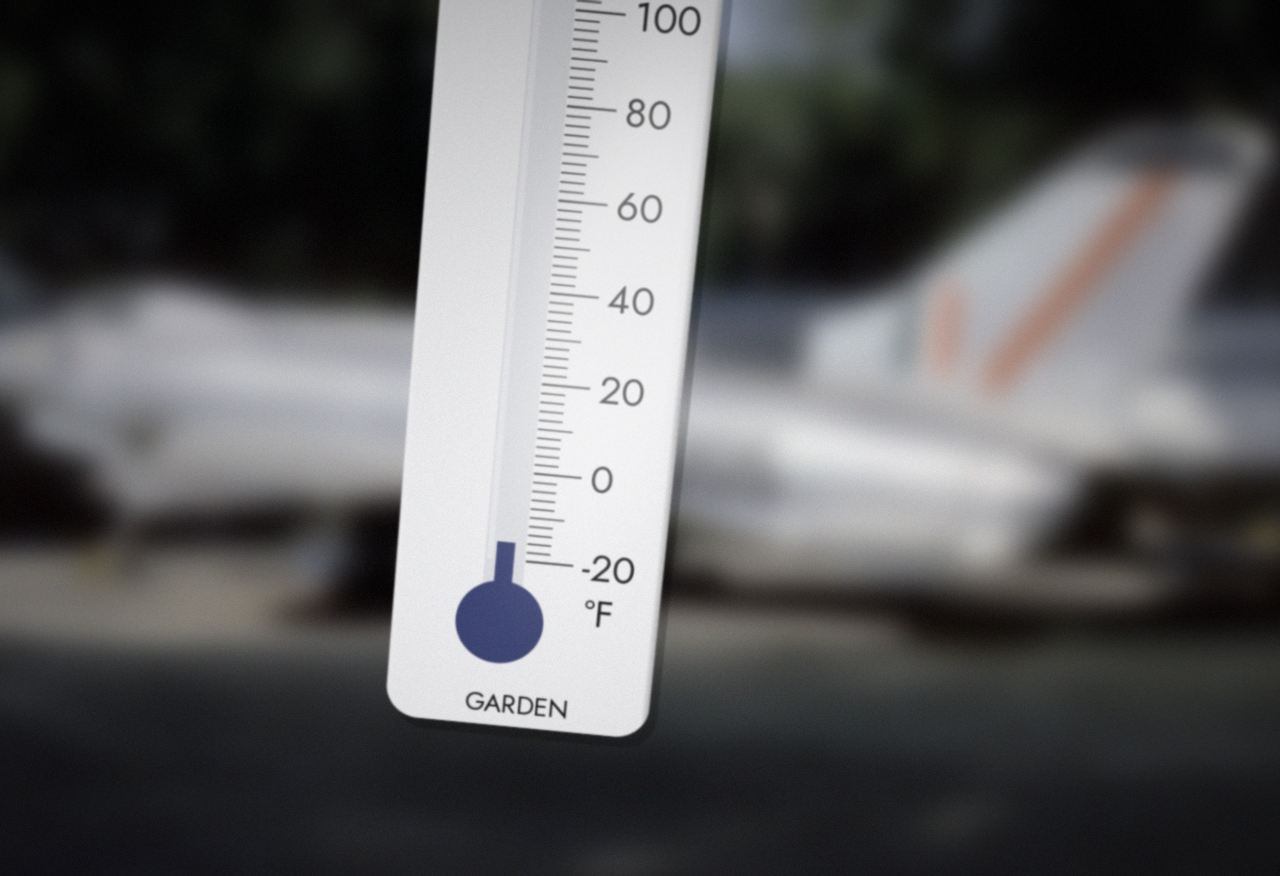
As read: -16
